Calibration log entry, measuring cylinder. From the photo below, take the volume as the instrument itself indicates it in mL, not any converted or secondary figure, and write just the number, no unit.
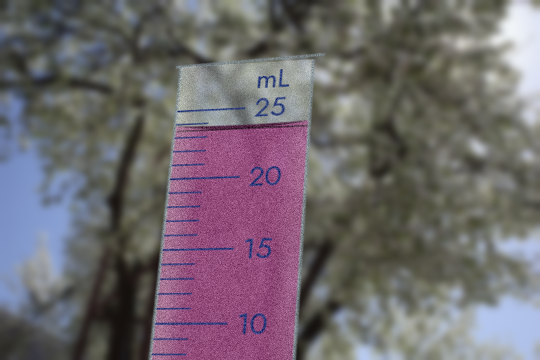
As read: 23.5
